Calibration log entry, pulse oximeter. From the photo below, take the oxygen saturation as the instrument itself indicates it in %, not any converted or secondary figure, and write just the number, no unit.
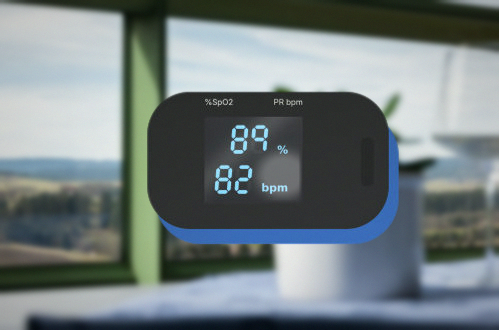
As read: 89
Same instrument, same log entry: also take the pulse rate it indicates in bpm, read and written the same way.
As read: 82
